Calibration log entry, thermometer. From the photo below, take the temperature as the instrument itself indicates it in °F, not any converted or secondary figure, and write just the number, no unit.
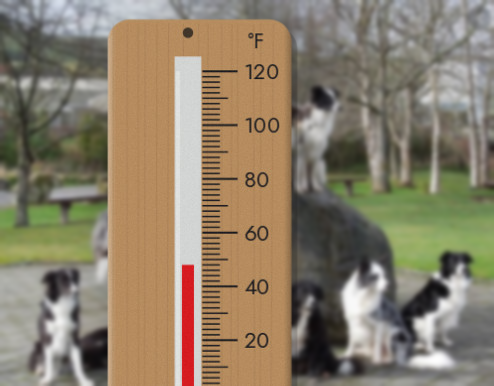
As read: 48
